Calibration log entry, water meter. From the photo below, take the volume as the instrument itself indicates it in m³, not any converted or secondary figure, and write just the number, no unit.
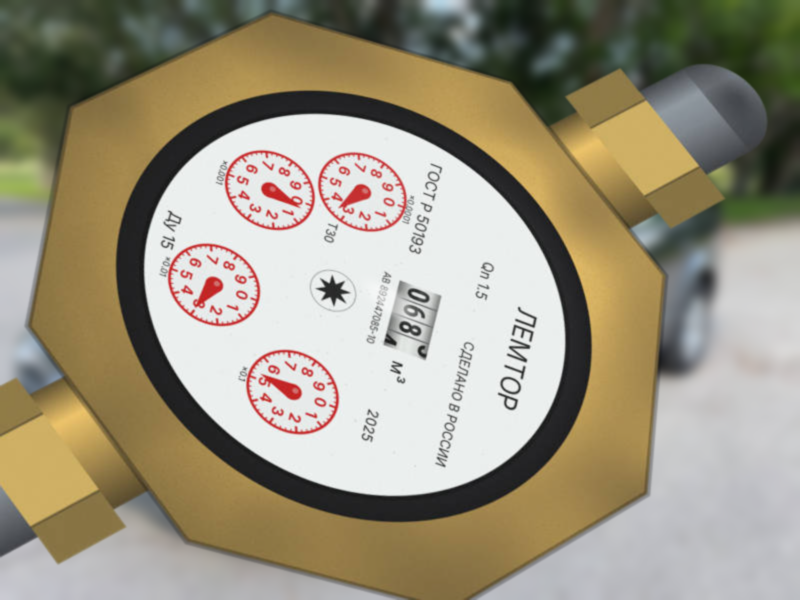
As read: 683.5303
